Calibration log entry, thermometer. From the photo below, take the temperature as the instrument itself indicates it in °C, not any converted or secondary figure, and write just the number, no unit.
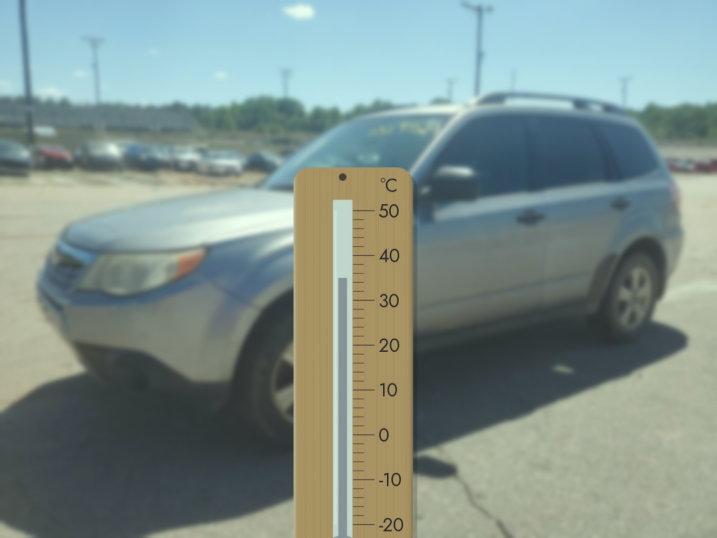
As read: 35
